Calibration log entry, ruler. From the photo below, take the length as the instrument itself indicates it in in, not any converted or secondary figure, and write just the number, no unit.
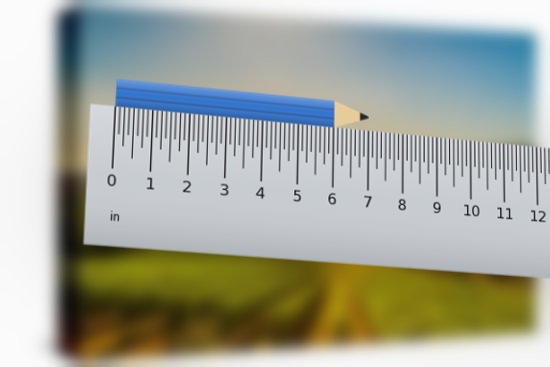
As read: 7
